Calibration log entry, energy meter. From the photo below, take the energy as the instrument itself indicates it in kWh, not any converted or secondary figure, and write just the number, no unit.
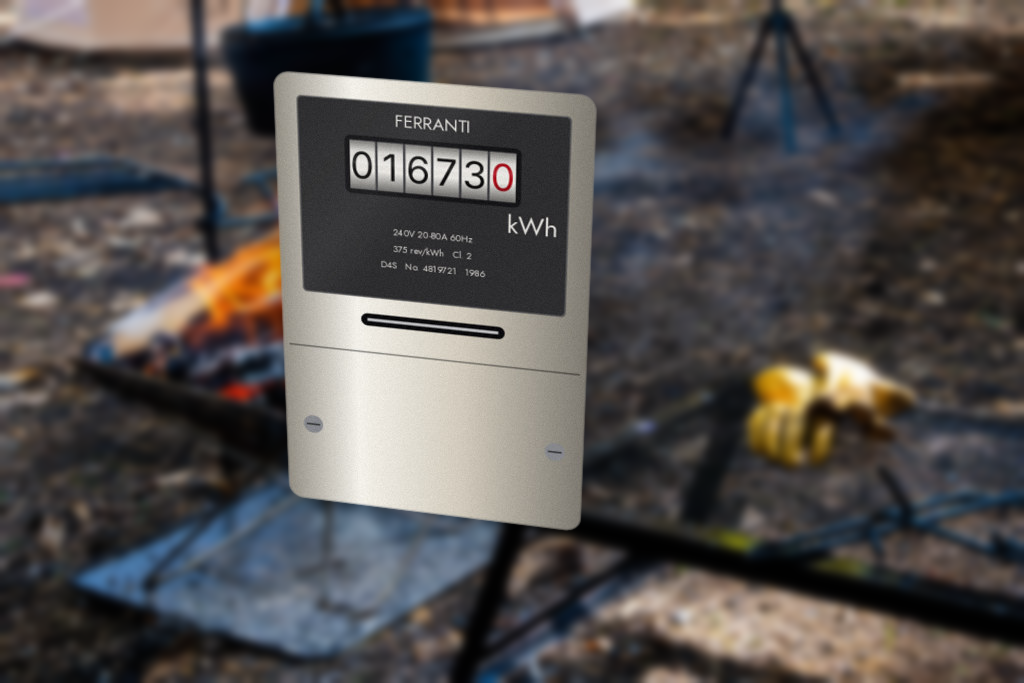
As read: 1673.0
